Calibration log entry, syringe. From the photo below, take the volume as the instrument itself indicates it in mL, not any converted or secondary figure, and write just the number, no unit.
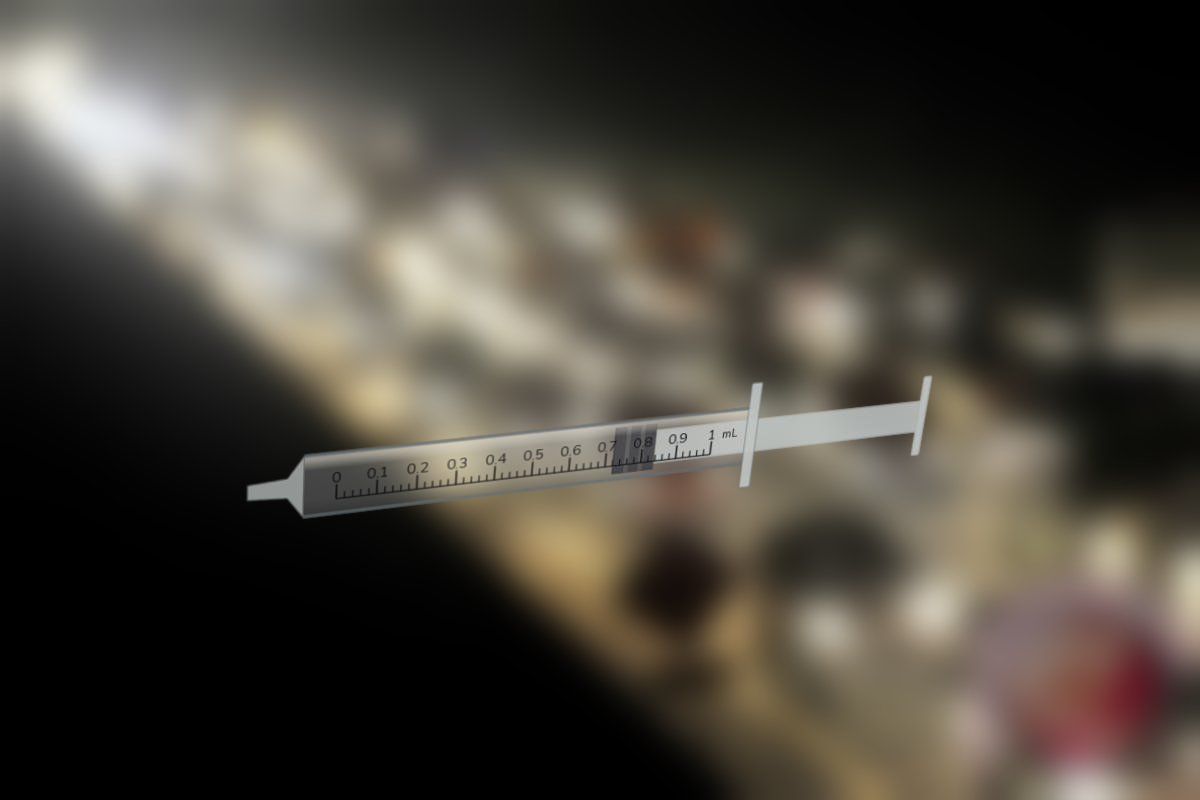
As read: 0.72
